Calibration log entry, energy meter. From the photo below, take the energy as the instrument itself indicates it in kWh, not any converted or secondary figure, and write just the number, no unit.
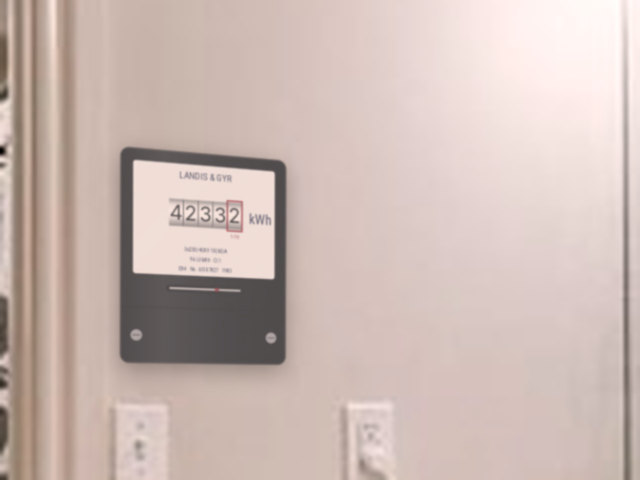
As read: 4233.2
